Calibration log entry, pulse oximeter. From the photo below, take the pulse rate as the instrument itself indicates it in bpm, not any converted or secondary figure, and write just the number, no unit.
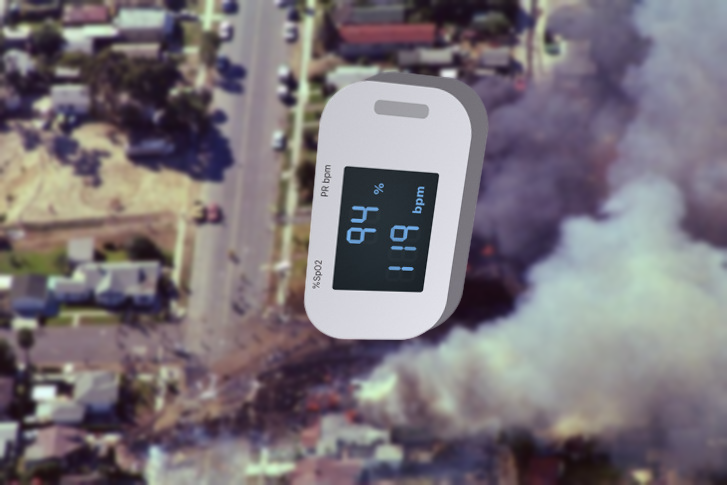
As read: 119
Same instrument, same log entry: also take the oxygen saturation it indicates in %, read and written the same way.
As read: 94
